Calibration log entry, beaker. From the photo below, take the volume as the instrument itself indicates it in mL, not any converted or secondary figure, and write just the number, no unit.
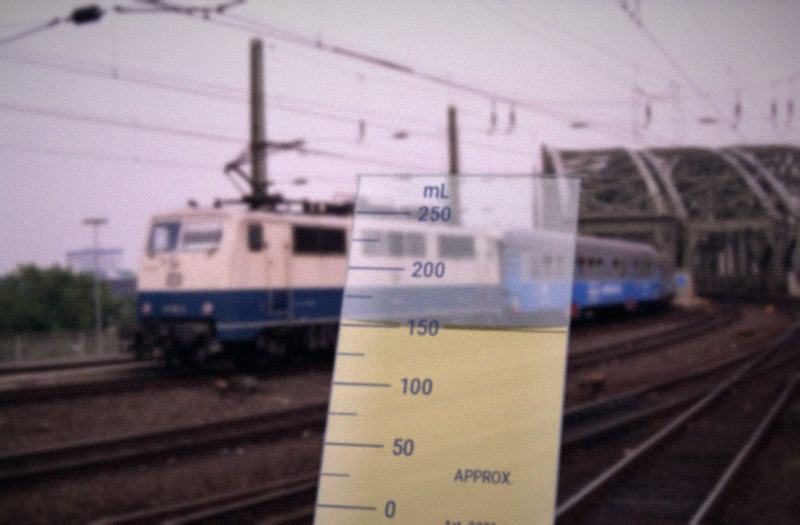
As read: 150
